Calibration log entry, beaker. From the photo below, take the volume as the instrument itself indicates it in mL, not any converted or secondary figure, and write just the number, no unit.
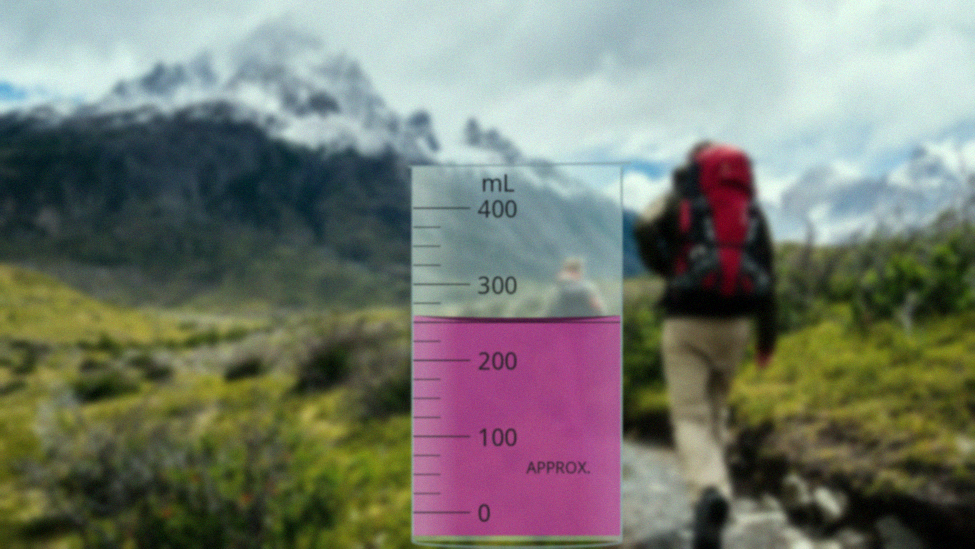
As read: 250
